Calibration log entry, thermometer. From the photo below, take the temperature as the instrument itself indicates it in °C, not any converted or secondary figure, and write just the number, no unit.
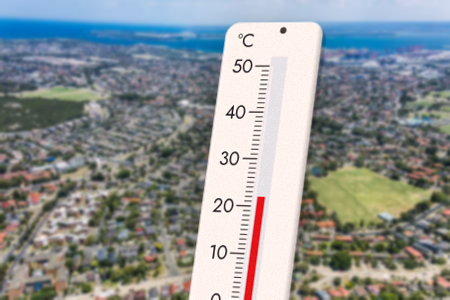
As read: 22
